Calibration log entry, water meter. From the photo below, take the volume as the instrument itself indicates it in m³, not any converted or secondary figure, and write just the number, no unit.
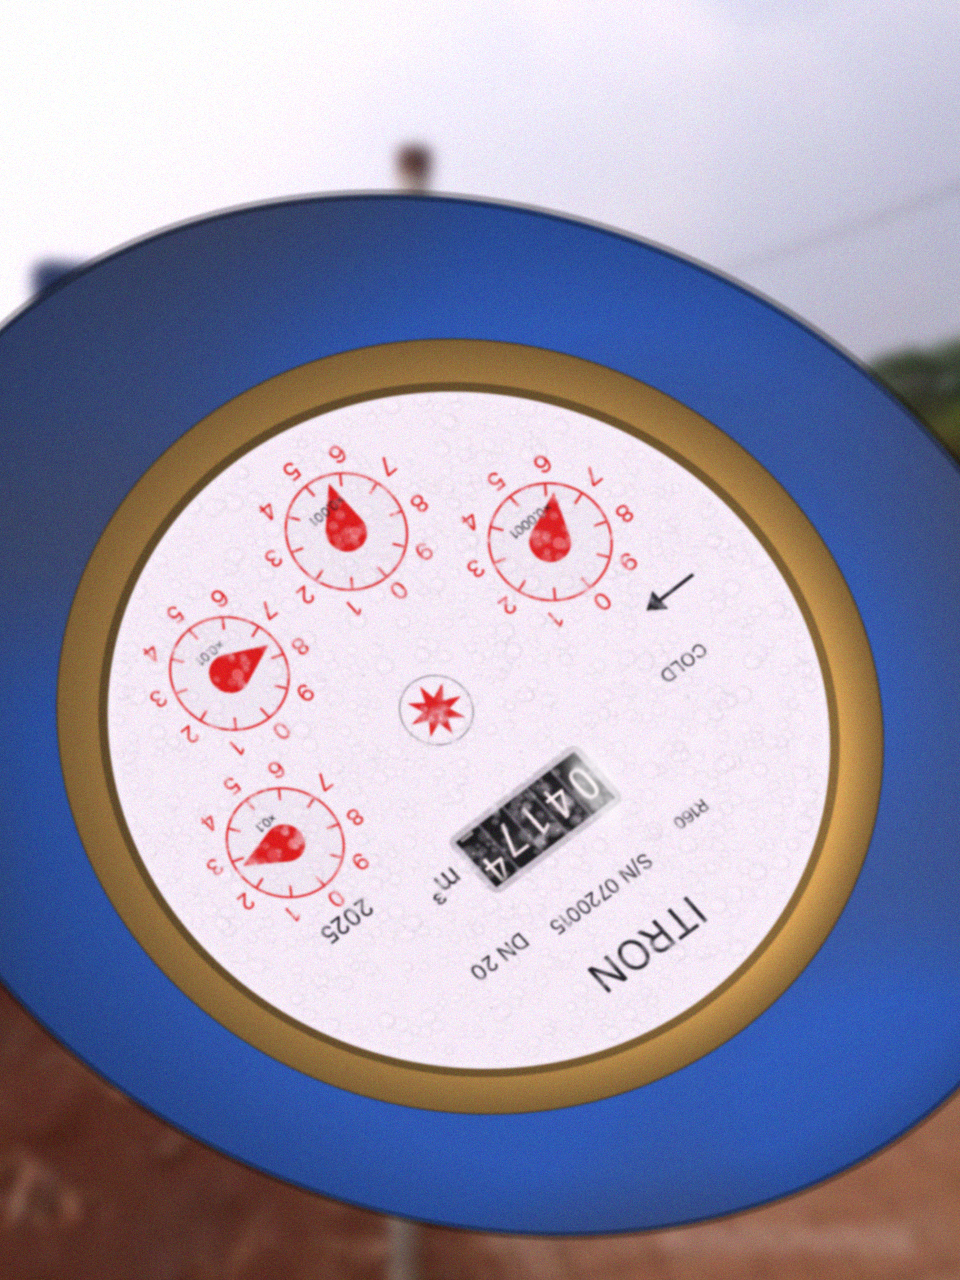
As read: 4174.2756
